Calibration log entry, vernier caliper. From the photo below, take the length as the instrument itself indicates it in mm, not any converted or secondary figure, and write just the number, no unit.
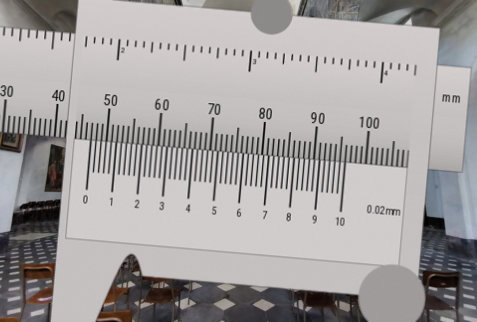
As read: 47.0
